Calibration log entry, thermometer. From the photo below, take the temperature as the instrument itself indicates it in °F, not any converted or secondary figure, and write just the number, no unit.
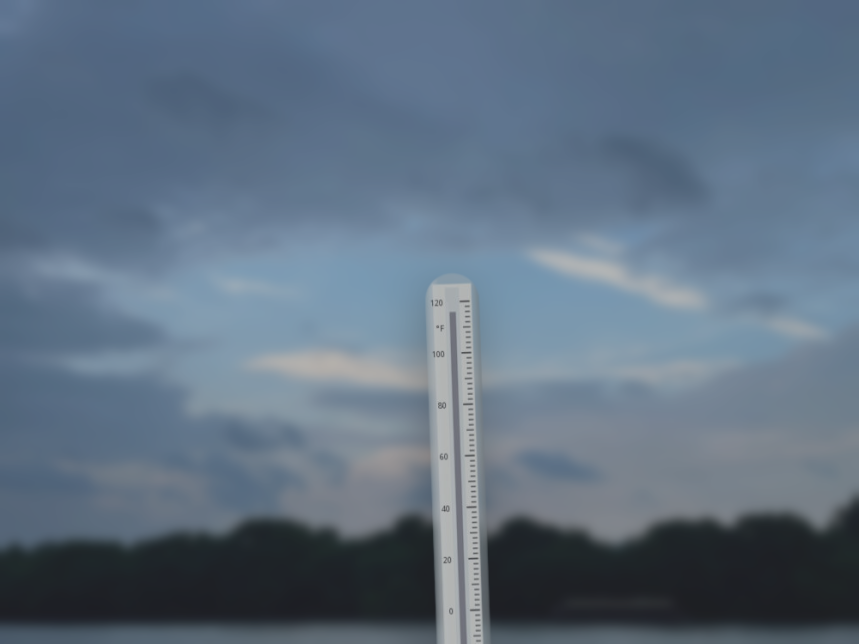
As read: 116
